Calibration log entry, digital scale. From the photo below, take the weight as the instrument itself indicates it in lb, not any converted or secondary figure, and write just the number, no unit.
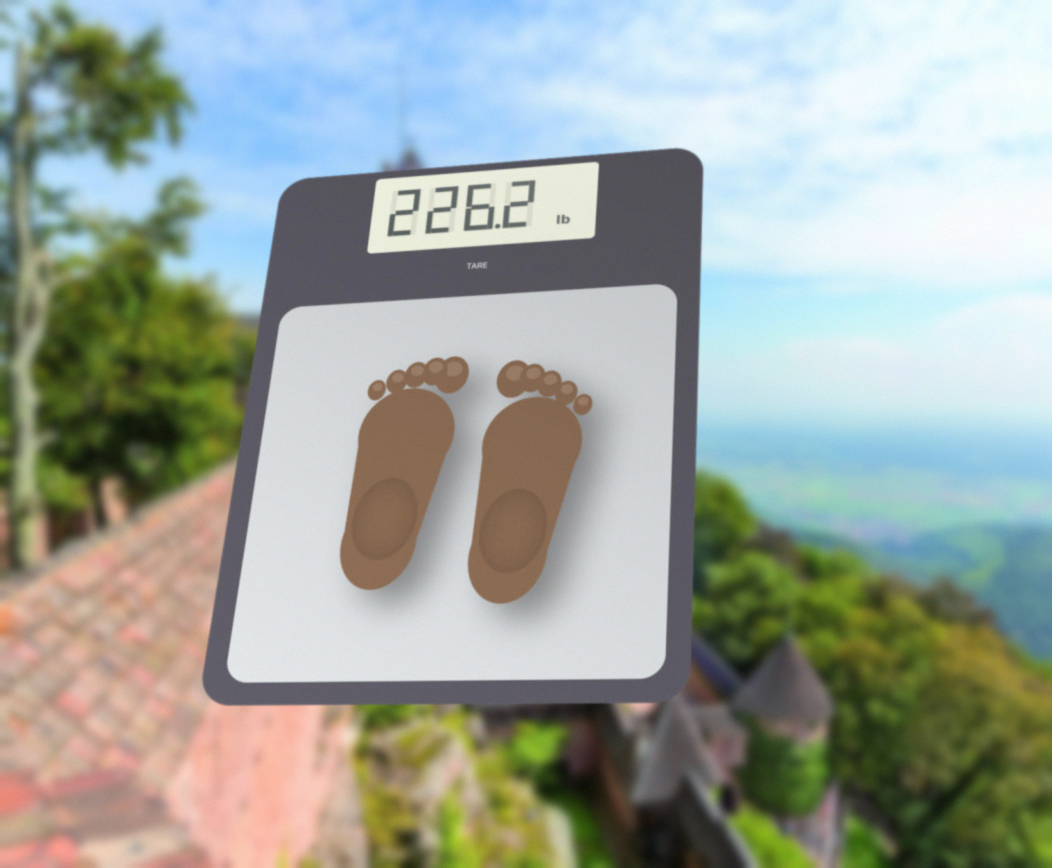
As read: 226.2
